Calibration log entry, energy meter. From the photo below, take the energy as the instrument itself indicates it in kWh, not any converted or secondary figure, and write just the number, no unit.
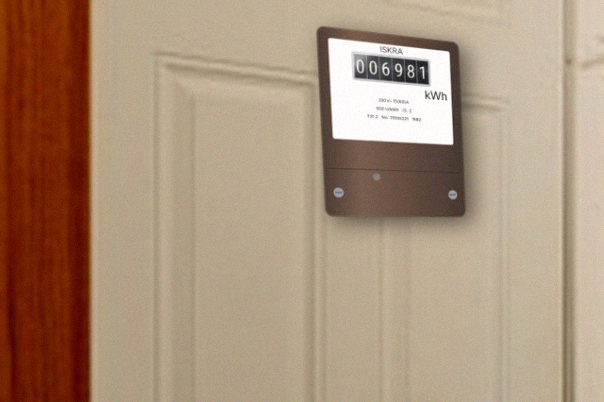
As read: 6981
